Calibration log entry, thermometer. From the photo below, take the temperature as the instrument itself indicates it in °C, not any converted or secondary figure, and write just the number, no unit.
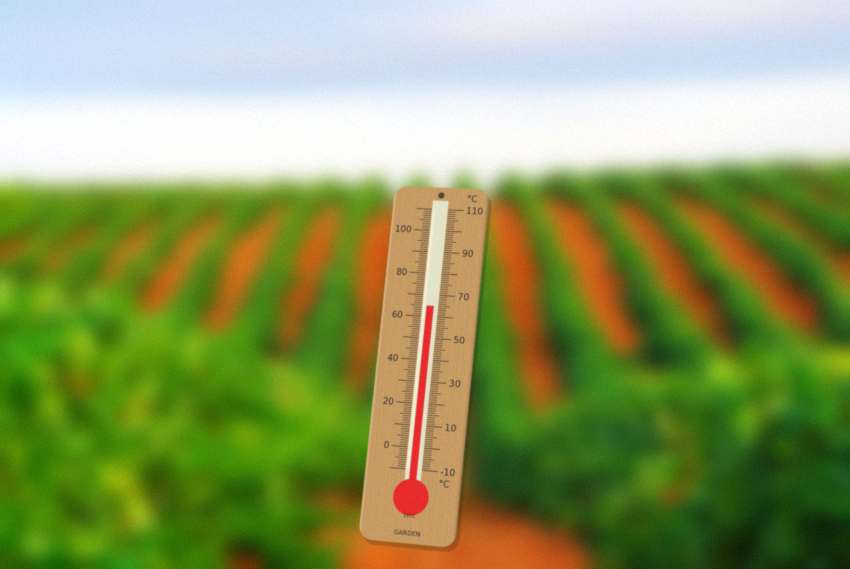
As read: 65
